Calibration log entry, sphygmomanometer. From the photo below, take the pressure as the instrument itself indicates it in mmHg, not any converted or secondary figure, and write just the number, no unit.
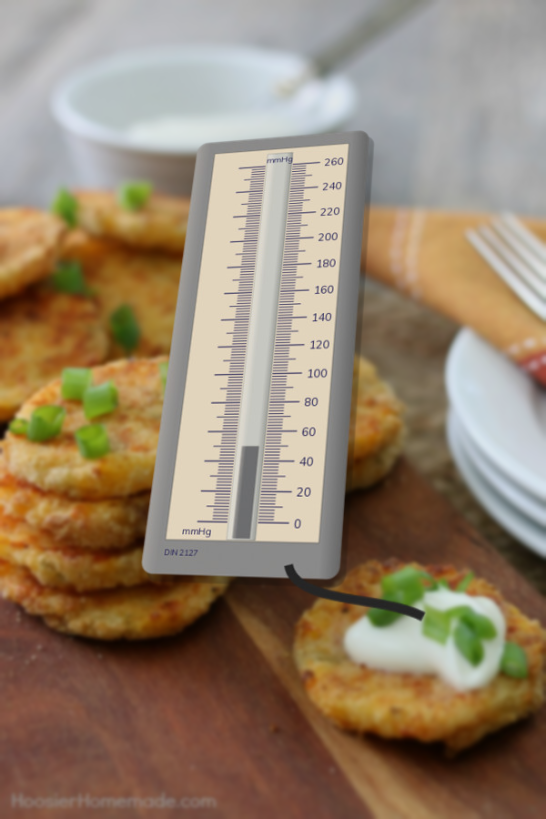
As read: 50
